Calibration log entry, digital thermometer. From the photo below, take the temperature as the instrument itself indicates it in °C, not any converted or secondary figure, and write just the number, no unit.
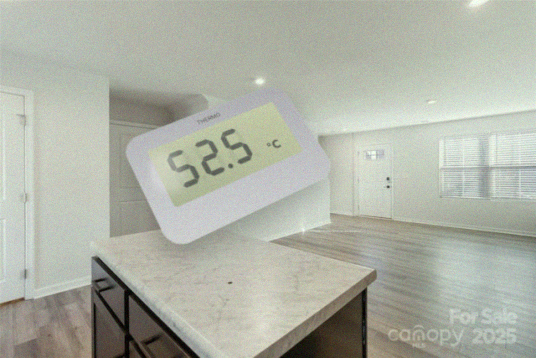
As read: 52.5
